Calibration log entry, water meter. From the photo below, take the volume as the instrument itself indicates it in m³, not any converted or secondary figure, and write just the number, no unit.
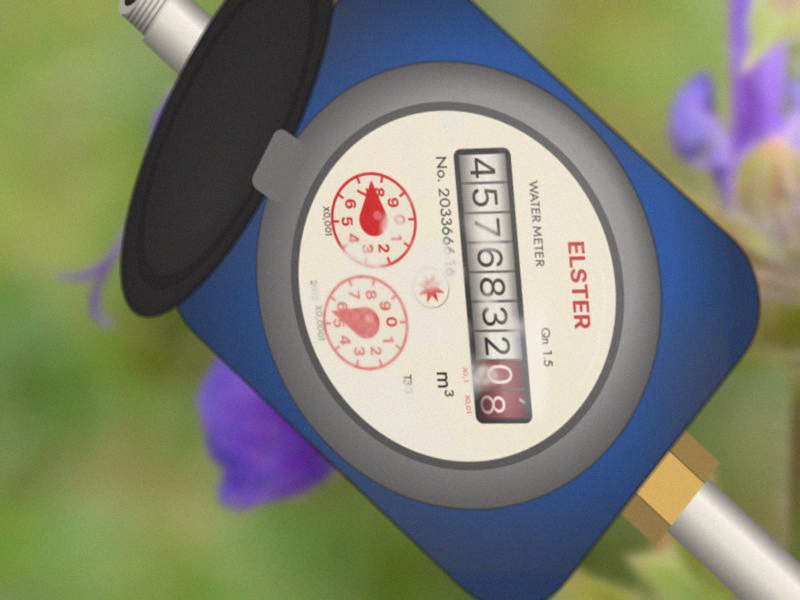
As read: 4576832.0775
